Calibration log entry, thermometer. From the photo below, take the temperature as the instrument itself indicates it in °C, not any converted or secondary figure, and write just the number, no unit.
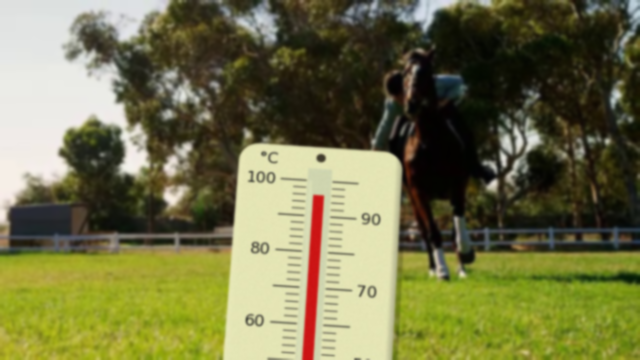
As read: 96
